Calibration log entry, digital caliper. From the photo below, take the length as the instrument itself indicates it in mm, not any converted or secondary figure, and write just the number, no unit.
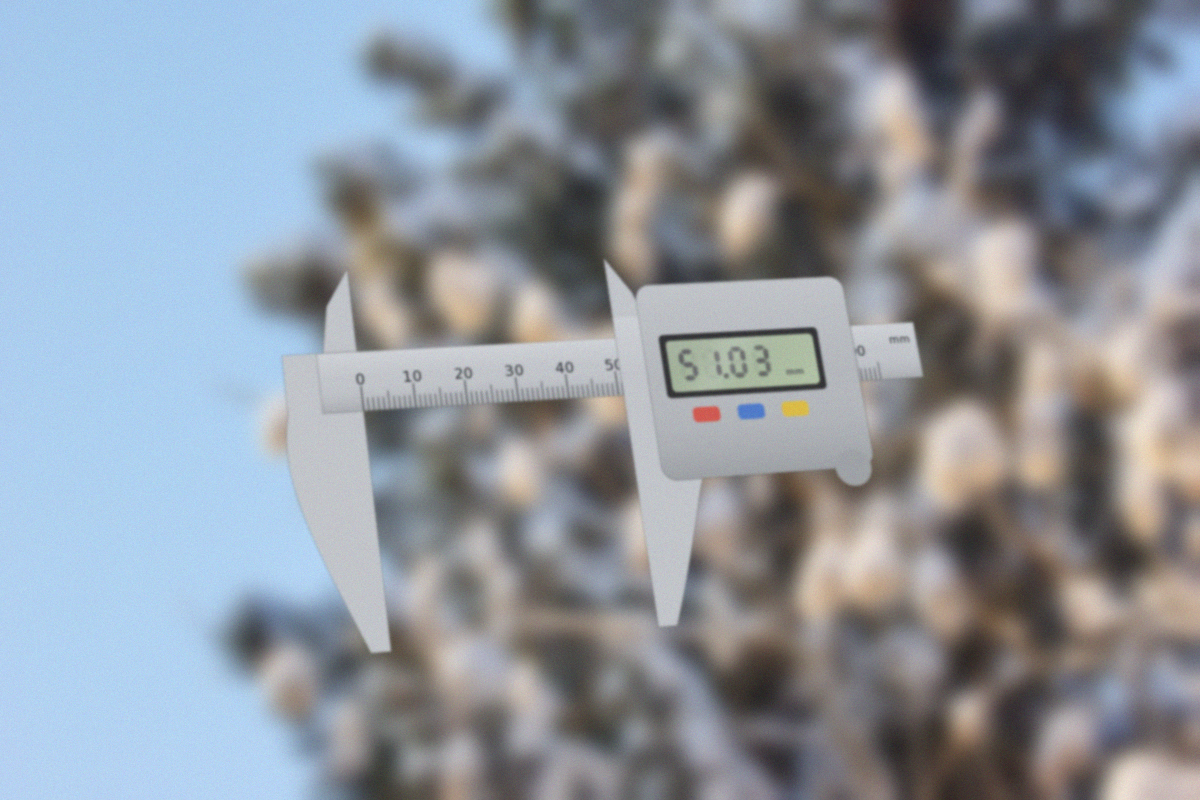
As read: 51.03
